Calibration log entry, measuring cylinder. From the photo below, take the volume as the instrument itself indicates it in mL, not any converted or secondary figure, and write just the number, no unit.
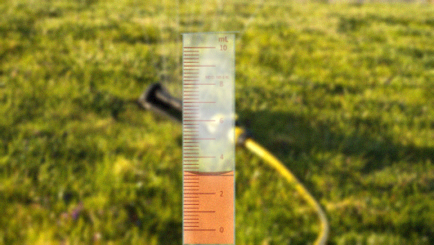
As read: 3
